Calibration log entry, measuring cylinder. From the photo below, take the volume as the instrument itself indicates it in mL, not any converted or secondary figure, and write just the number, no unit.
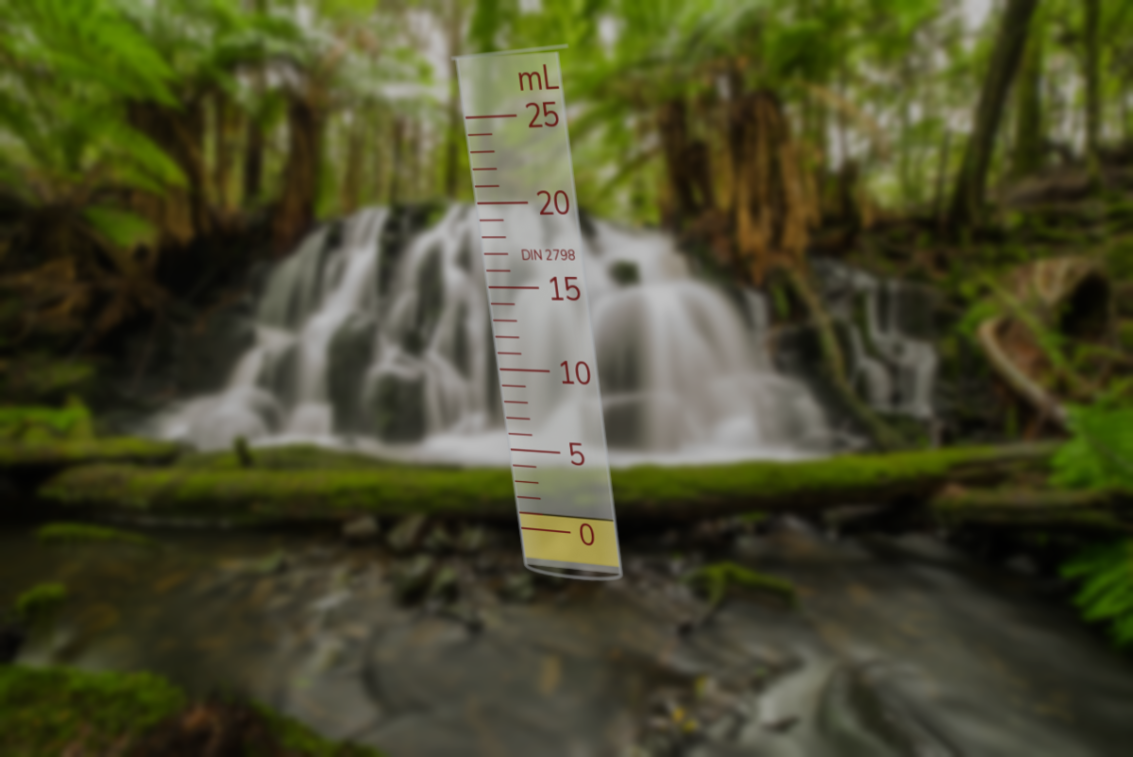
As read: 1
